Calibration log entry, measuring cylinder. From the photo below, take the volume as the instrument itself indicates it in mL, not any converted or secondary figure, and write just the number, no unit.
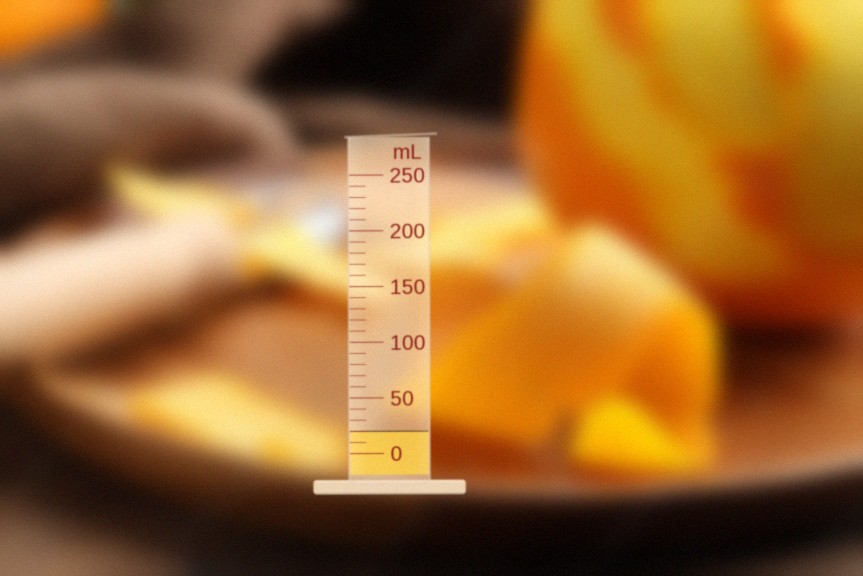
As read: 20
